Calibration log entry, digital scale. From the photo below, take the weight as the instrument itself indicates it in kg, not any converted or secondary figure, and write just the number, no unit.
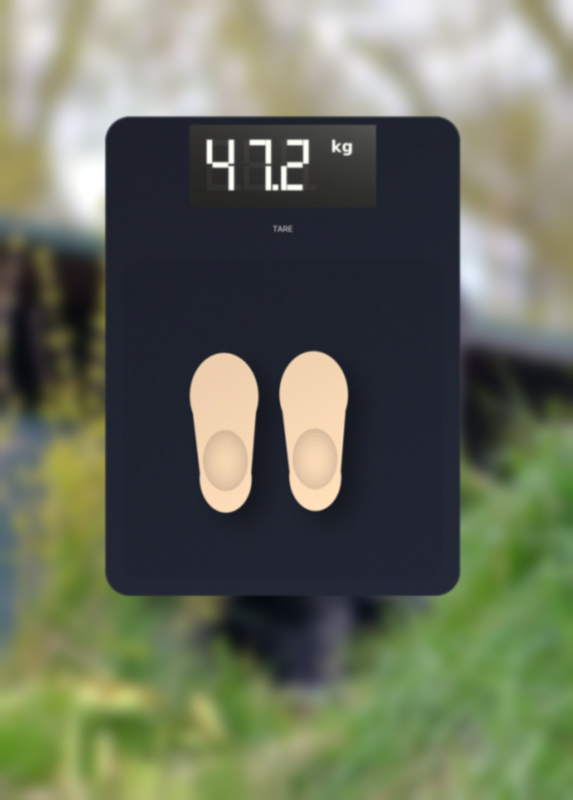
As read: 47.2
